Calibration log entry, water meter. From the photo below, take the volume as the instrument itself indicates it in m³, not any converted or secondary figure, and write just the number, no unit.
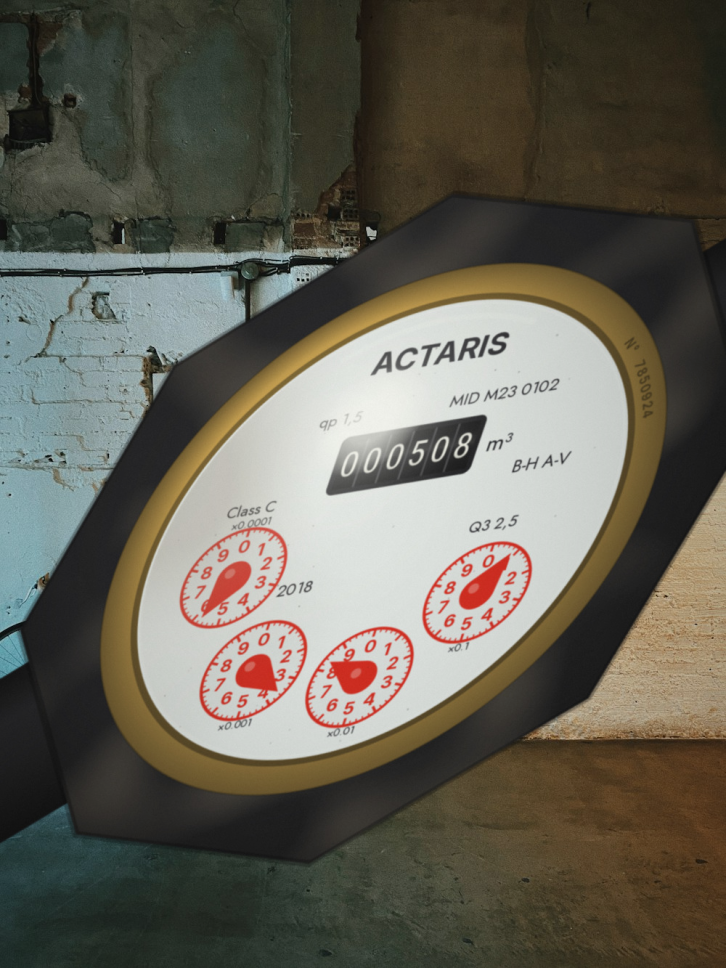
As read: 508.0835
